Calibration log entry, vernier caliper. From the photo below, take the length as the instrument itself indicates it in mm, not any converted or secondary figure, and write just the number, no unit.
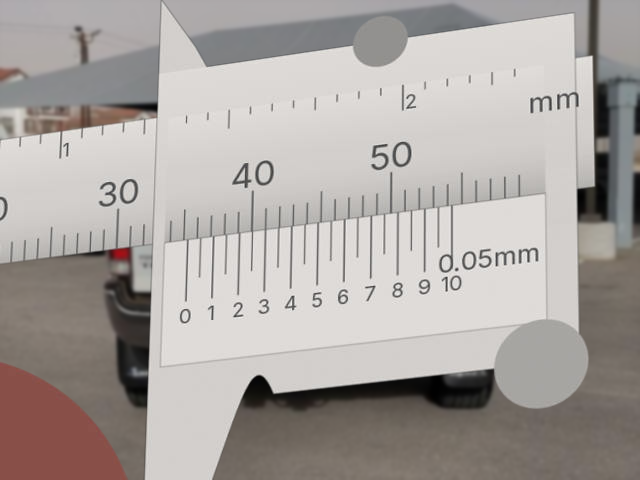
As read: 35.3
